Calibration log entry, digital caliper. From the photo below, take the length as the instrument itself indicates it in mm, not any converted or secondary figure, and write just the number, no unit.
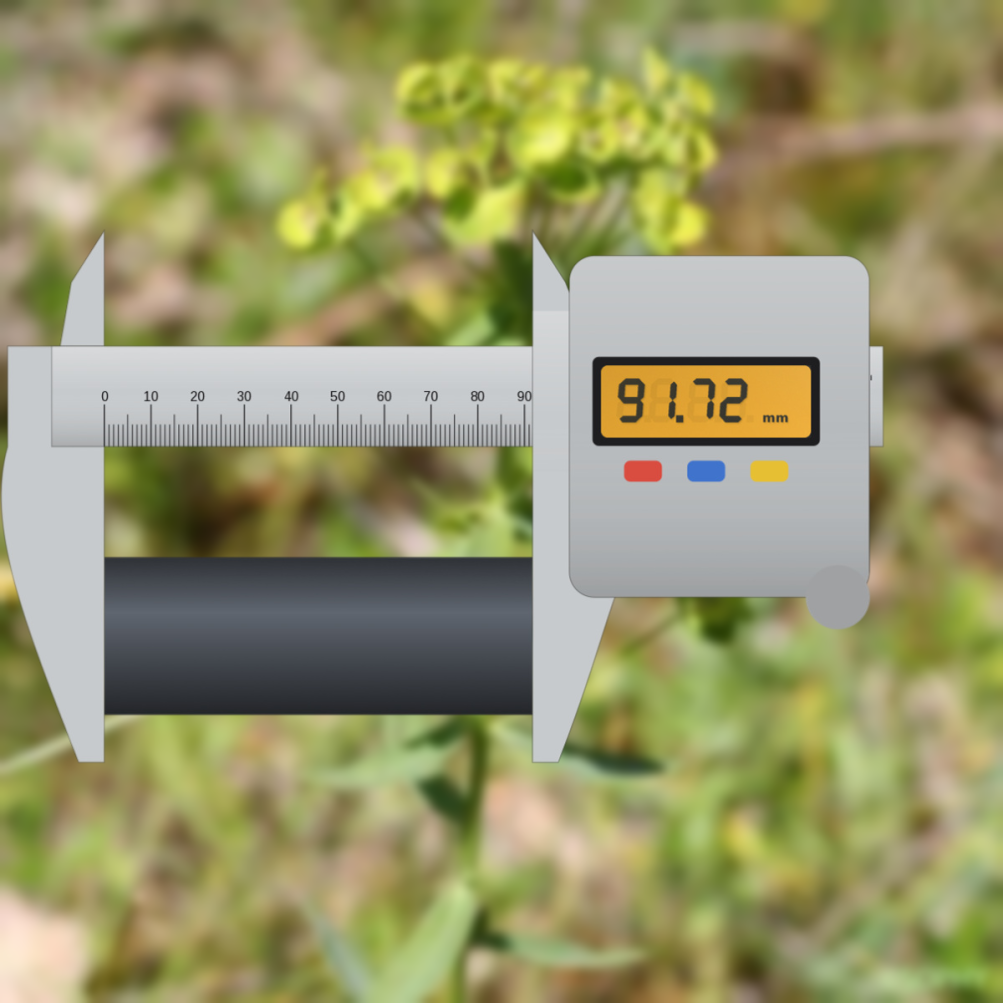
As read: 91.72
